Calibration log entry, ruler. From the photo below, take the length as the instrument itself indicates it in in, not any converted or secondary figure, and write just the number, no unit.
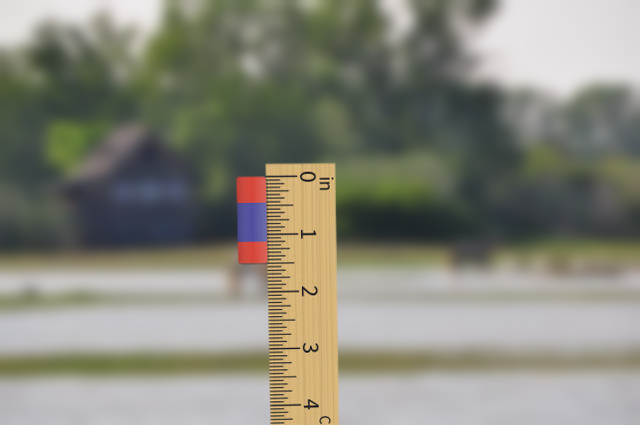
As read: 1.5
